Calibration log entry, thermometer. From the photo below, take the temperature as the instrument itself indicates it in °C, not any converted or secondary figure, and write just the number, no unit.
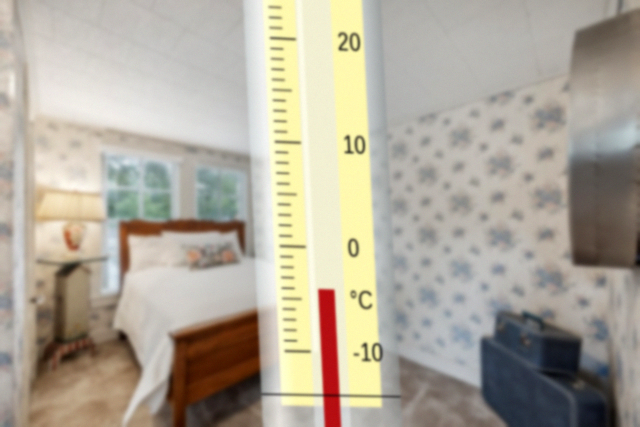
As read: -4
